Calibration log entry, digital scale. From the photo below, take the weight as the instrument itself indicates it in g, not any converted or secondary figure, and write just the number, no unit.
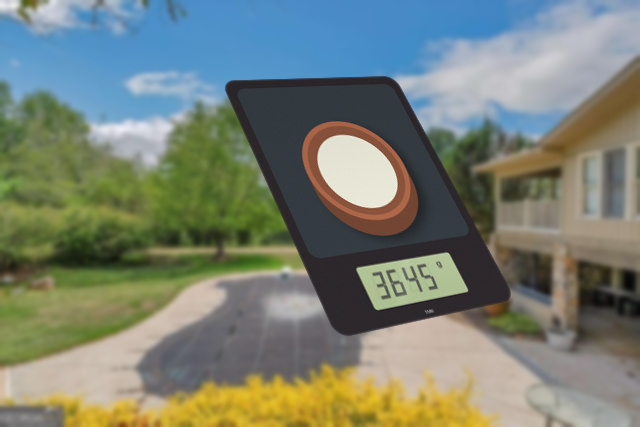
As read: 3645
